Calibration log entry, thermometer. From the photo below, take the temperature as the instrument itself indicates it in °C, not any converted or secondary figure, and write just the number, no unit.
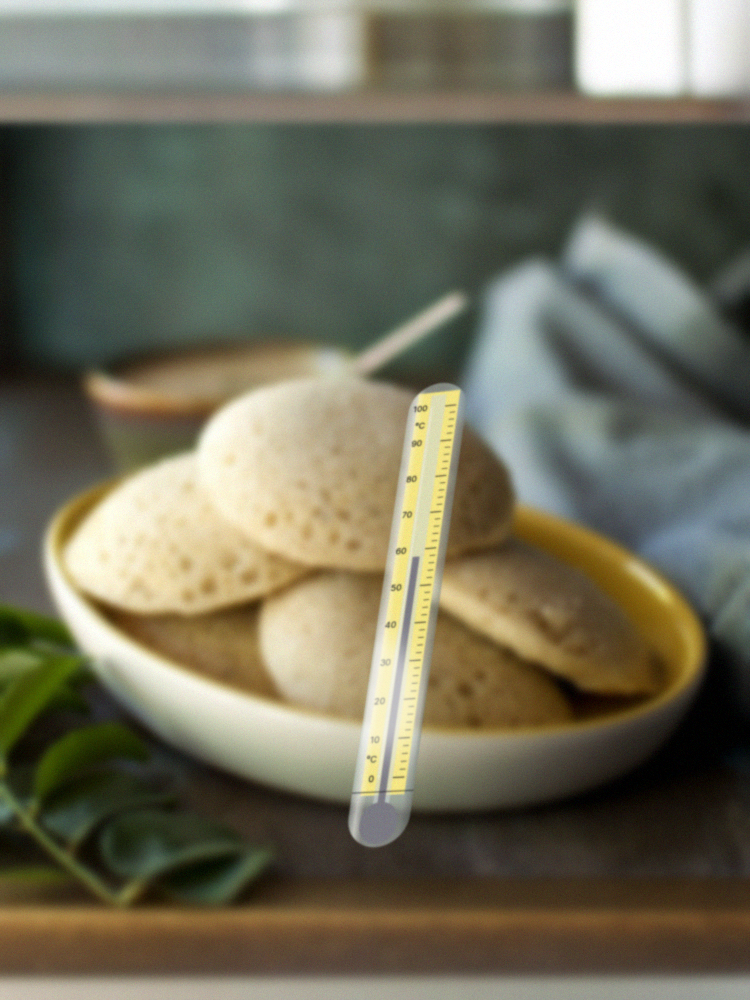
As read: 58
